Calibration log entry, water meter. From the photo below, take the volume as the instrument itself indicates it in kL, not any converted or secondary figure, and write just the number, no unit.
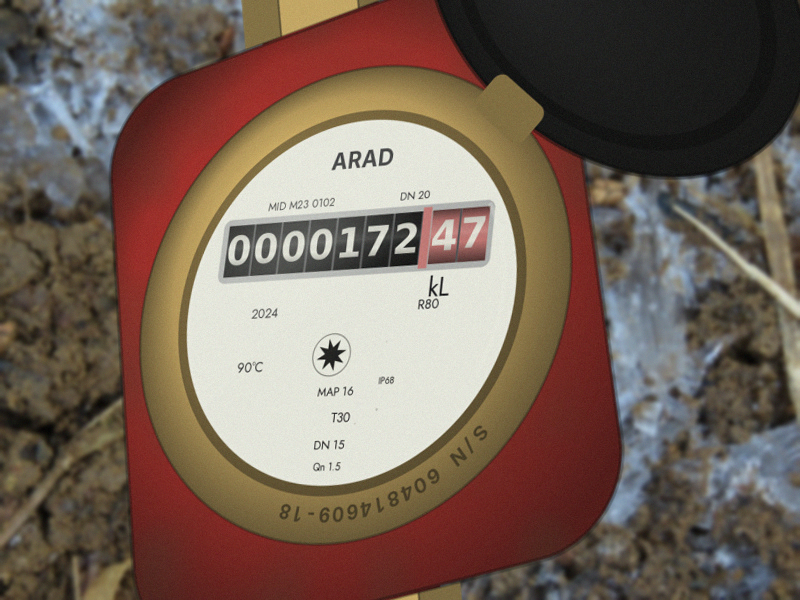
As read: 172.47
